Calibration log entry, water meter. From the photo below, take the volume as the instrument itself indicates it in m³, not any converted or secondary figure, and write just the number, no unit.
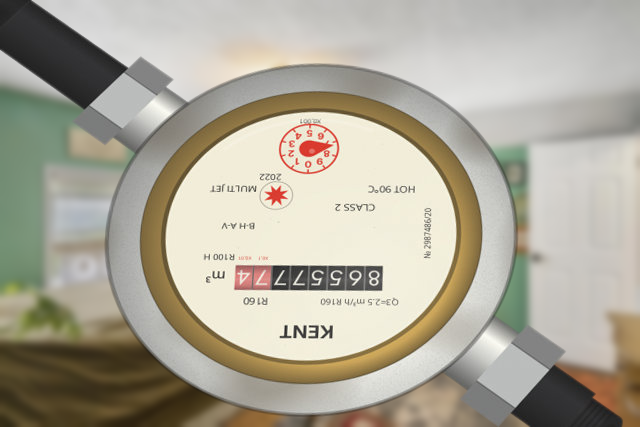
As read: 865577.747
